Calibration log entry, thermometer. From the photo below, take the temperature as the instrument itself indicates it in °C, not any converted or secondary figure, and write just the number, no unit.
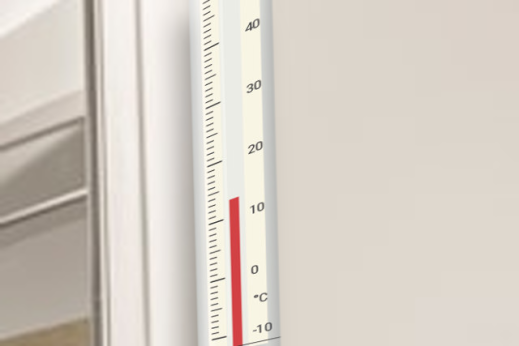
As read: 13
